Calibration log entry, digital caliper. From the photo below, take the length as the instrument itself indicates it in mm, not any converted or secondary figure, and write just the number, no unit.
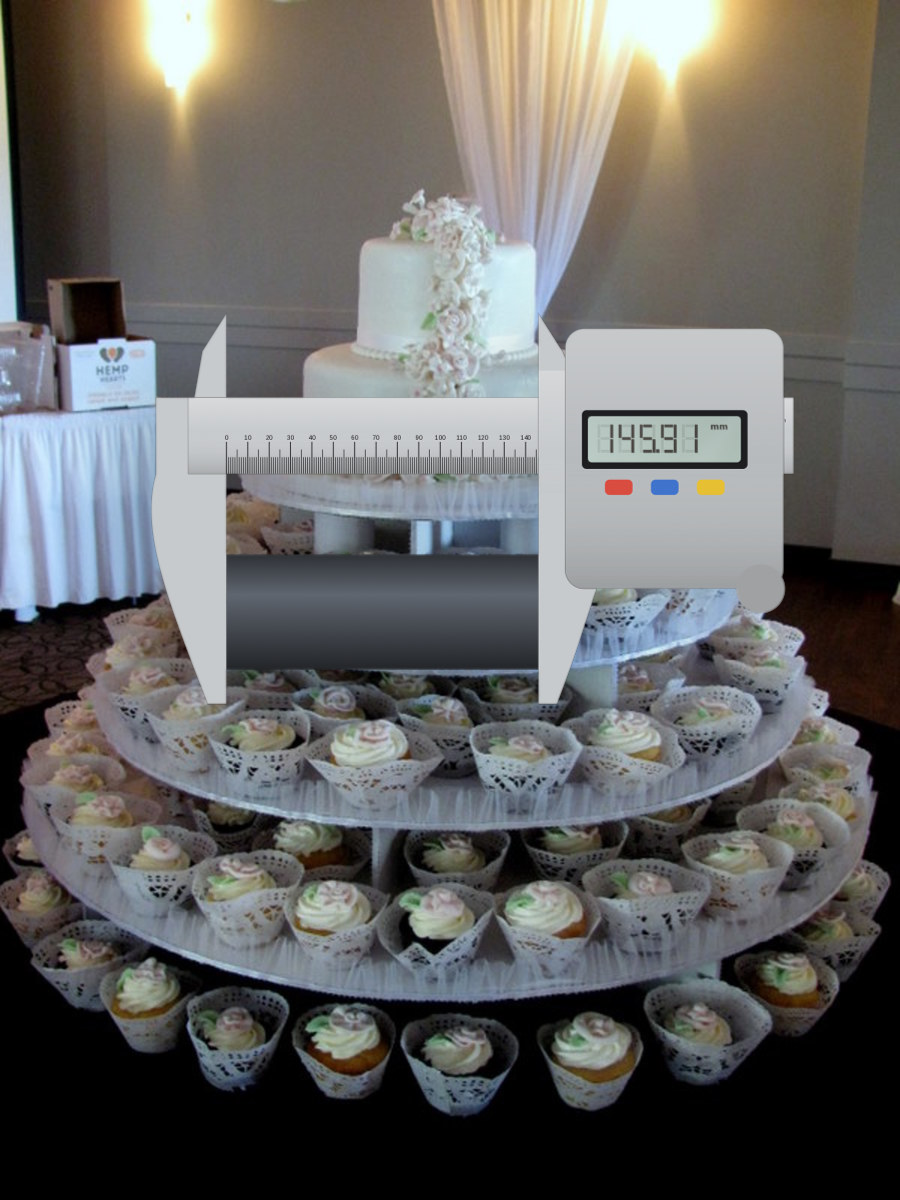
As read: 145.91
